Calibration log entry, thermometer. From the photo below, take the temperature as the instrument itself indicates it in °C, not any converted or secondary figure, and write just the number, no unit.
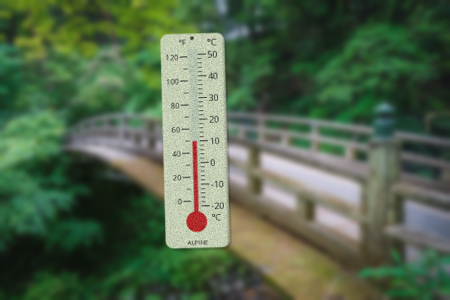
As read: 10
